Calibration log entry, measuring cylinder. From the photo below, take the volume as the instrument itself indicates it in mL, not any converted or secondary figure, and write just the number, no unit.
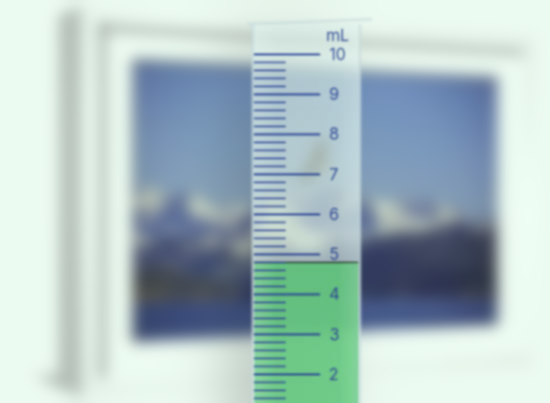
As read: 4.8
